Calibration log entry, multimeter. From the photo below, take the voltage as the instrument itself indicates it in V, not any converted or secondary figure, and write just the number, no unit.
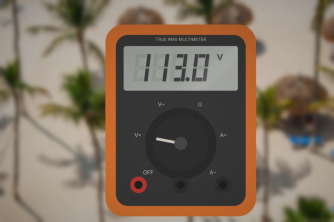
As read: 113.0
